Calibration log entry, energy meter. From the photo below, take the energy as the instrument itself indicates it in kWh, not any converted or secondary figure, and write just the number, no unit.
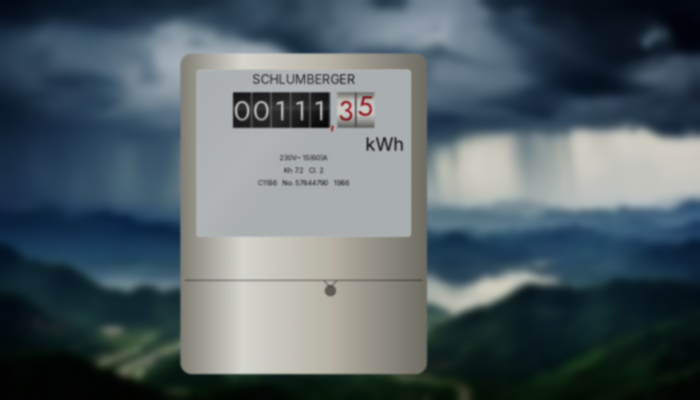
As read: 111.35
